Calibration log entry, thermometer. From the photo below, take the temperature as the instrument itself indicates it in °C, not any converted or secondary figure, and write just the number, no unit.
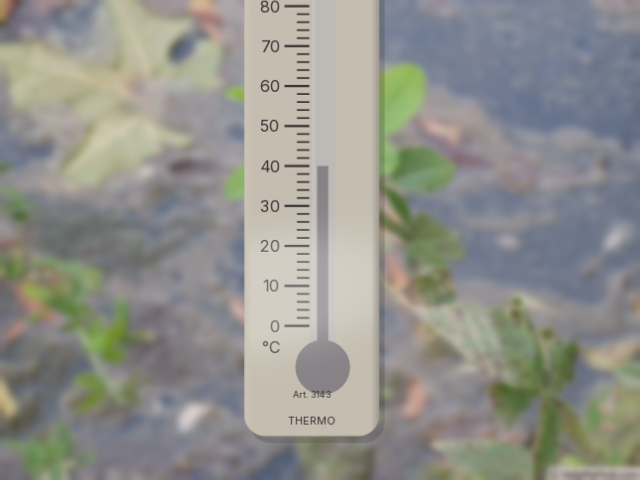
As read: 40
